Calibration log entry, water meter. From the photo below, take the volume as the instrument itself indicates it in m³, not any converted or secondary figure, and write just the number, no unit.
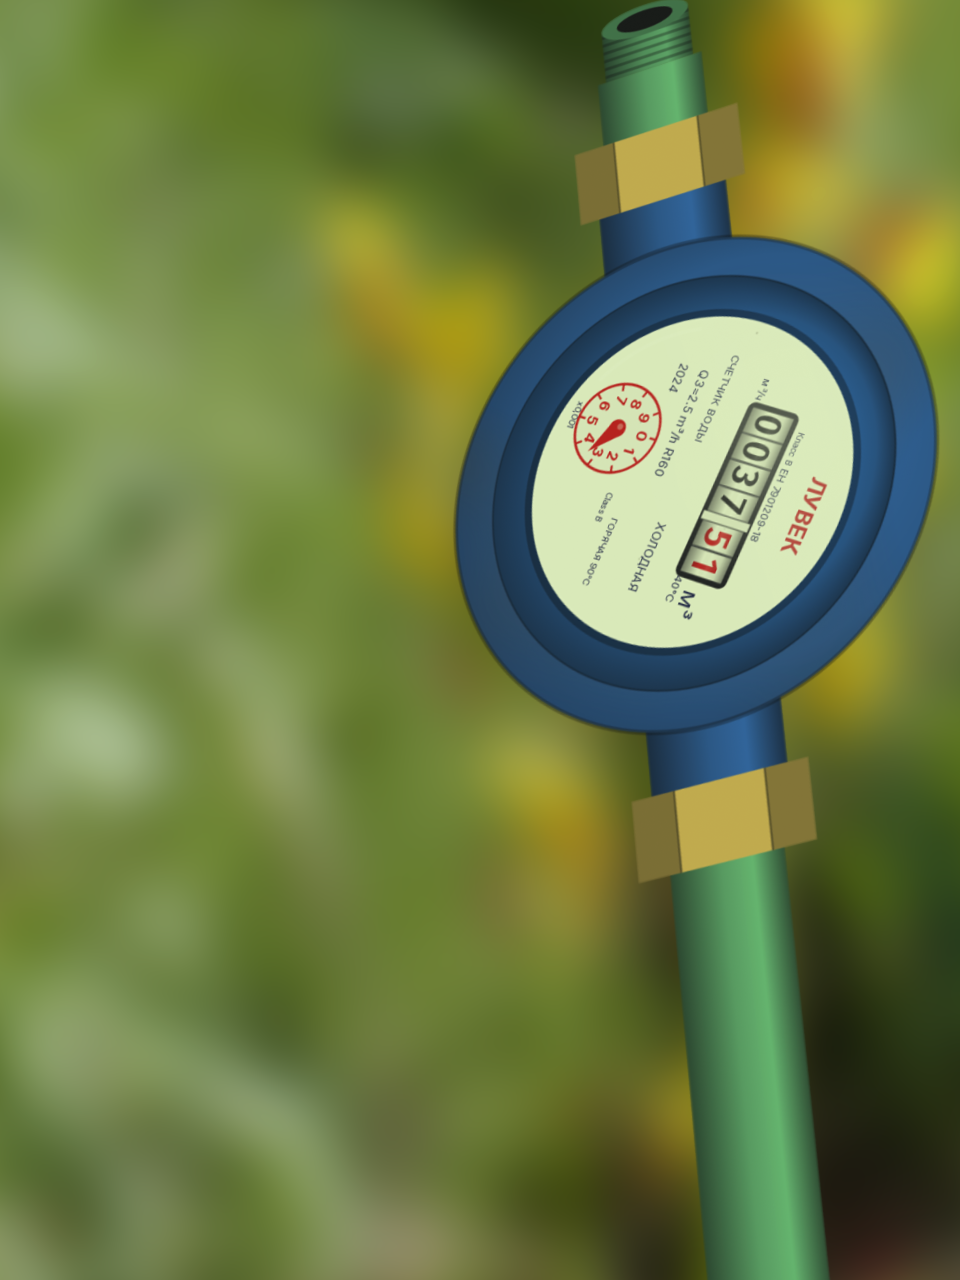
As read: 37.513
